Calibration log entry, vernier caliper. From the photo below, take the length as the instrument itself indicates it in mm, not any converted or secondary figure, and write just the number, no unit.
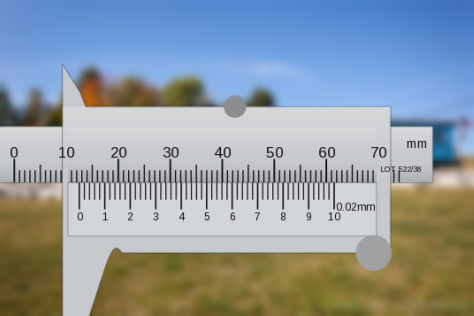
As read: 12.5
